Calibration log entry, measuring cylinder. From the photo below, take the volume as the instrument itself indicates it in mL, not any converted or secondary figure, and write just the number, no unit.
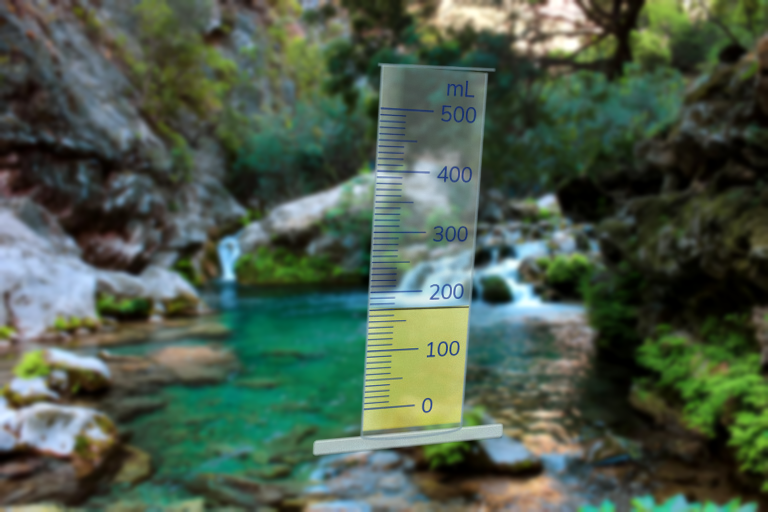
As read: 170
